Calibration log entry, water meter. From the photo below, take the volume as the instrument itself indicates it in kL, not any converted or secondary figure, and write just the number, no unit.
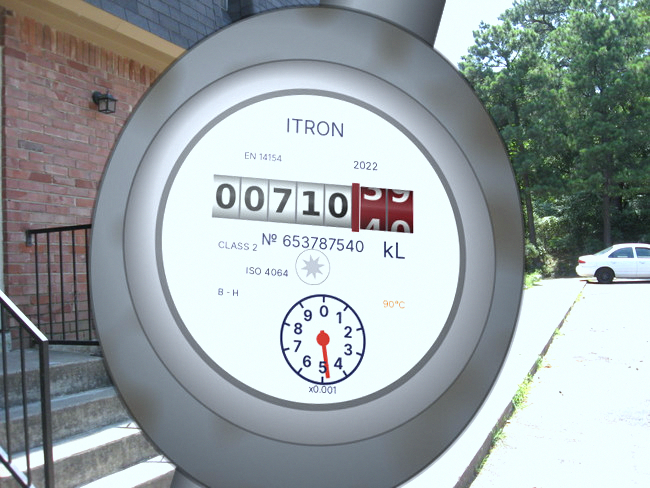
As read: 710.394
